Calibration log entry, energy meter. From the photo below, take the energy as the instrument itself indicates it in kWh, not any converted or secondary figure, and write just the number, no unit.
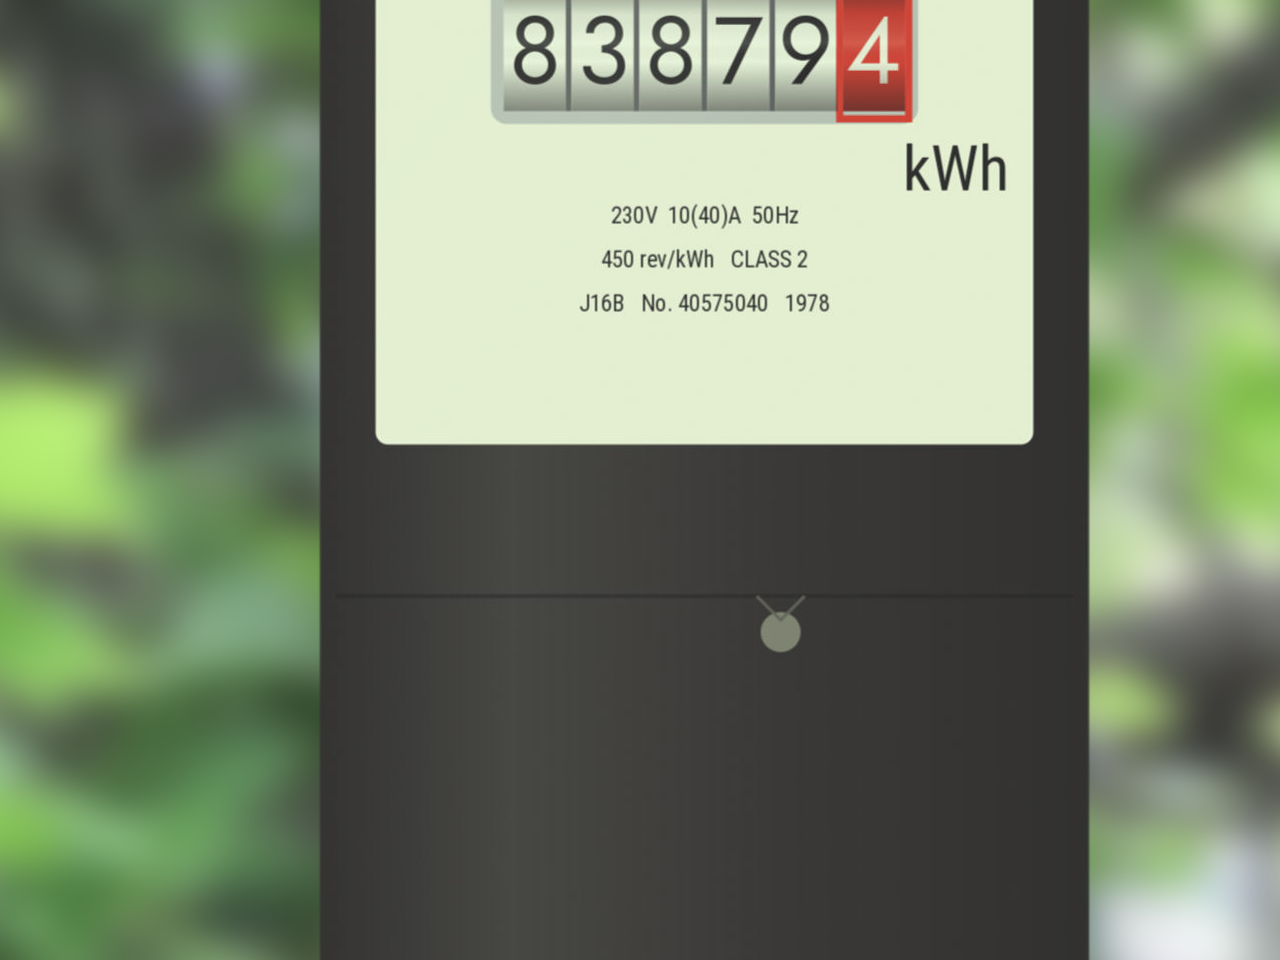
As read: 83879.4
